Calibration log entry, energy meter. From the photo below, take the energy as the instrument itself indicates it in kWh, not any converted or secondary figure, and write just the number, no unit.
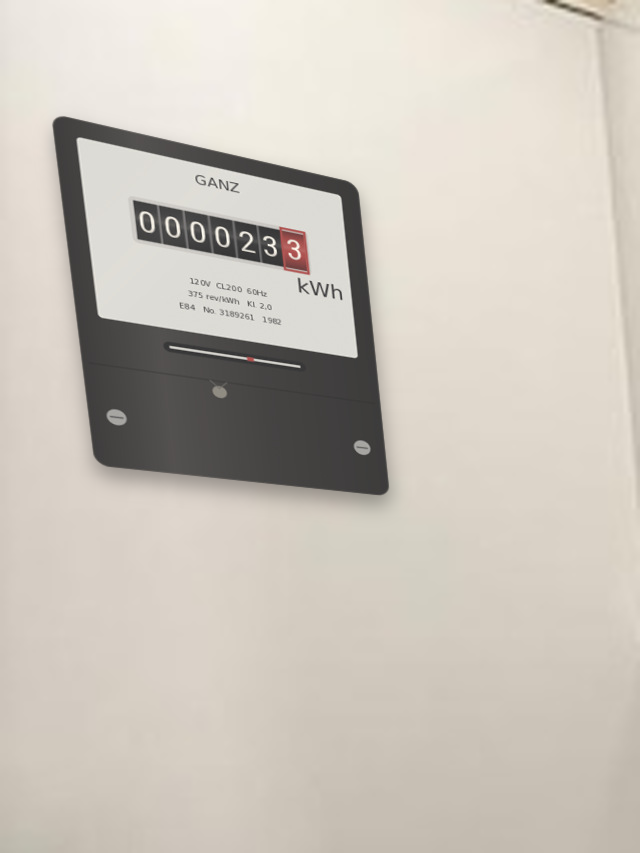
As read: 23.3
